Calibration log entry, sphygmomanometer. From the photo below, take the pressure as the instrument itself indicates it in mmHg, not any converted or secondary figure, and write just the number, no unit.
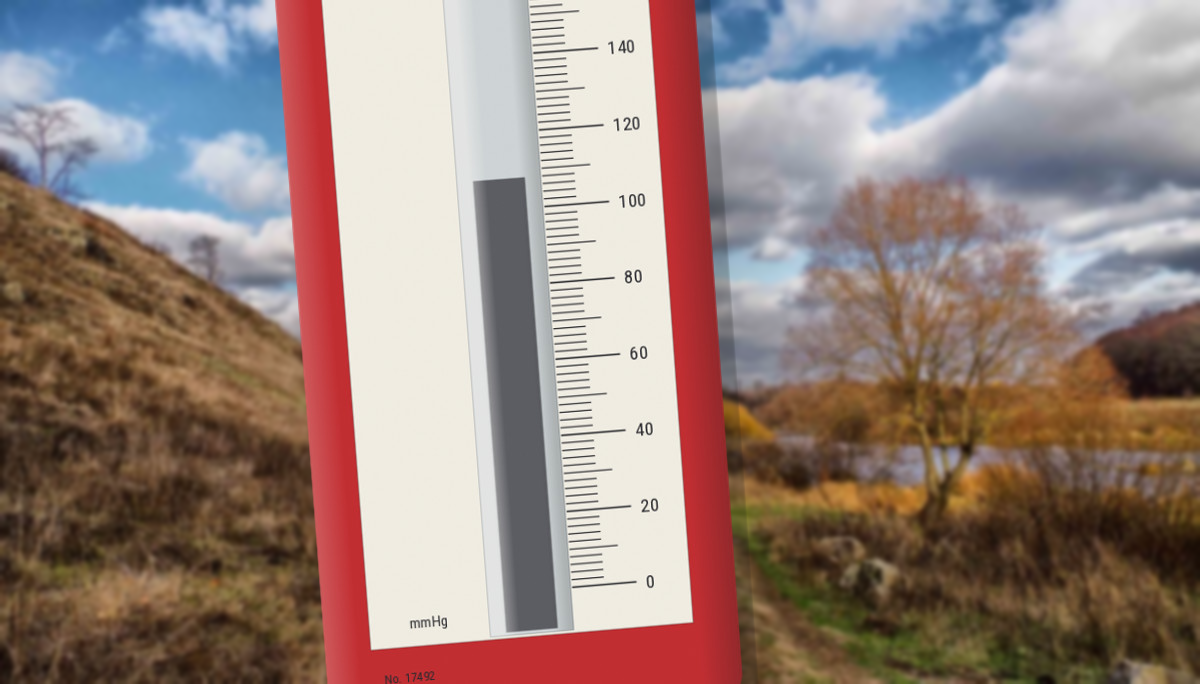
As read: 108
